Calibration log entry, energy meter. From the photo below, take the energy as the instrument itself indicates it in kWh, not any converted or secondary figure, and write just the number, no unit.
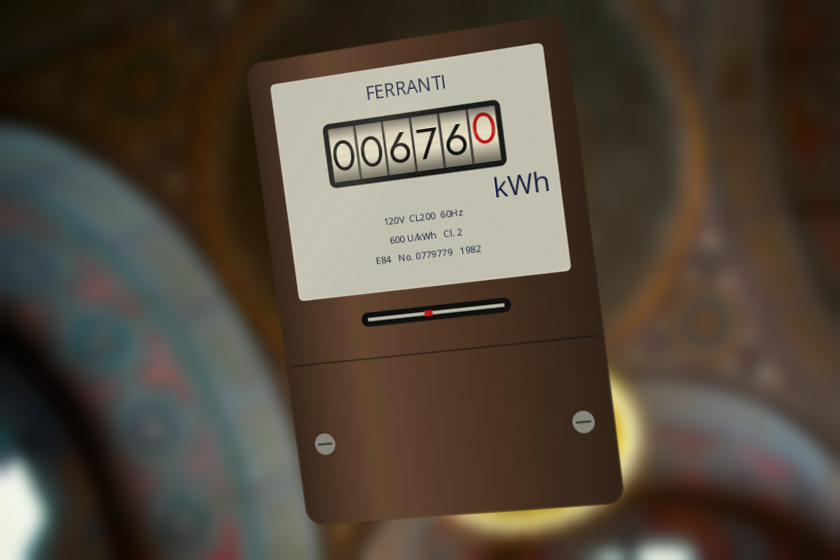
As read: 676.0
